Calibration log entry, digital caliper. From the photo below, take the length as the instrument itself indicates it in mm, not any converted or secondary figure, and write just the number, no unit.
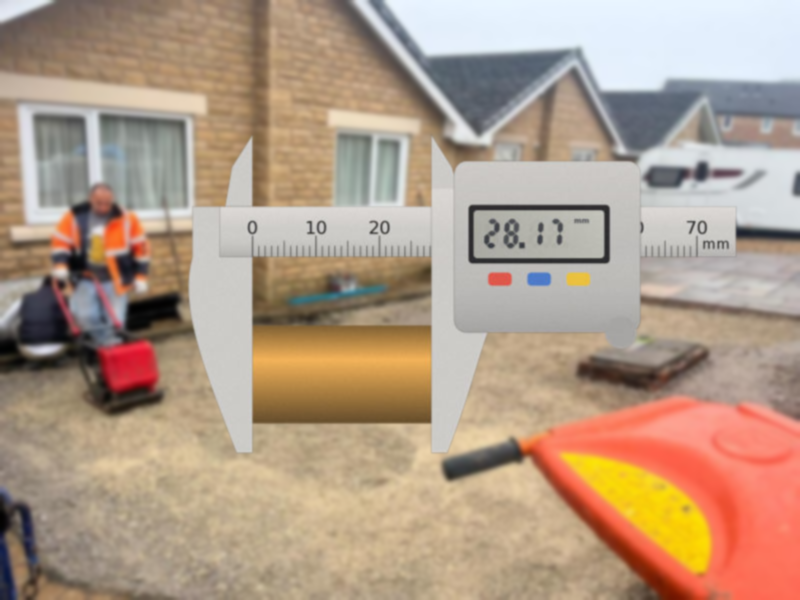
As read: 28.17
